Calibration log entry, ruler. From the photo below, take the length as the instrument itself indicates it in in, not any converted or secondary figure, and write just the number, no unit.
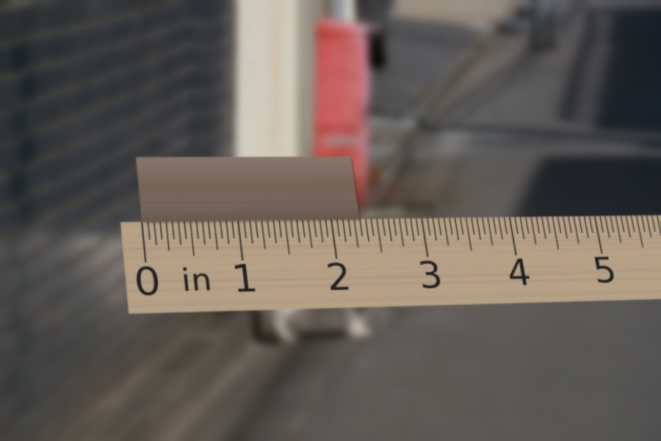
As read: 2.3125
